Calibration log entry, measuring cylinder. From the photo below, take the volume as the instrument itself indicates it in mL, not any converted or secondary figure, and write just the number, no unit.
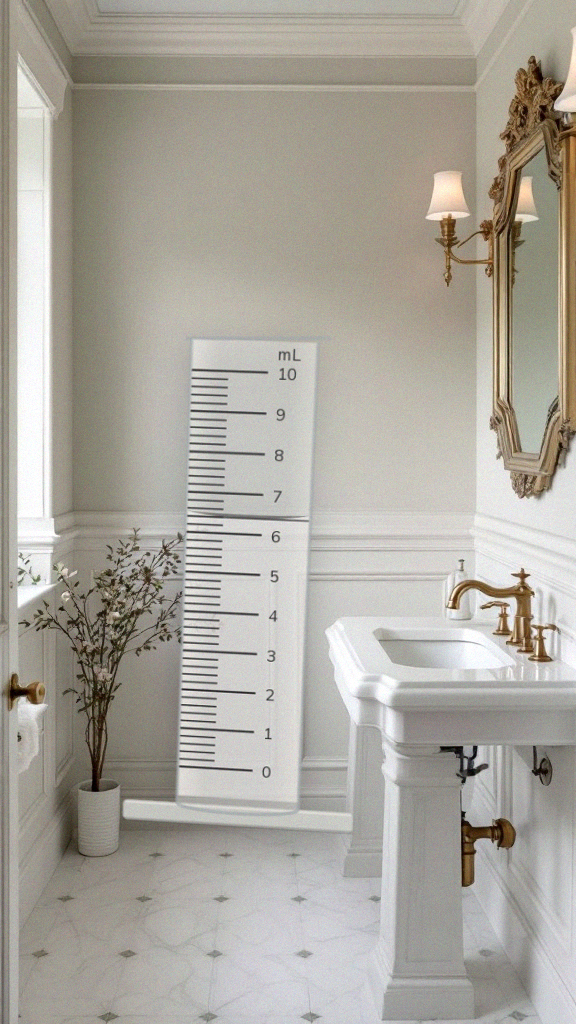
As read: 6.4
